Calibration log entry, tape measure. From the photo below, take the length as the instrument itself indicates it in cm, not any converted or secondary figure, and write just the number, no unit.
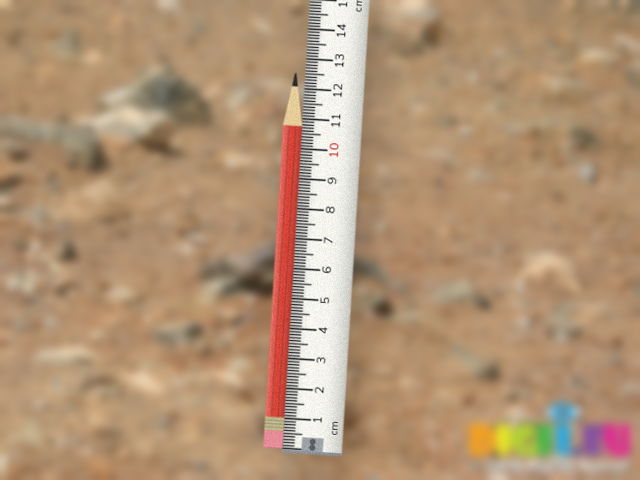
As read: 12.5
